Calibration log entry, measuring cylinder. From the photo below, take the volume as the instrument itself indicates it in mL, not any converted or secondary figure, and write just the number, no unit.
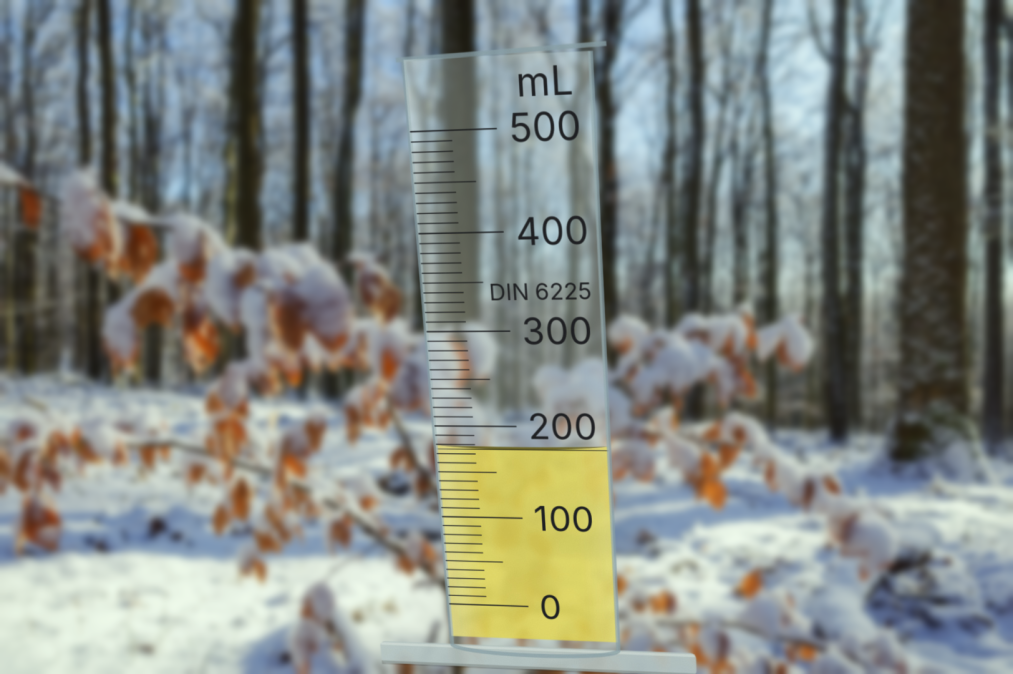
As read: 175
